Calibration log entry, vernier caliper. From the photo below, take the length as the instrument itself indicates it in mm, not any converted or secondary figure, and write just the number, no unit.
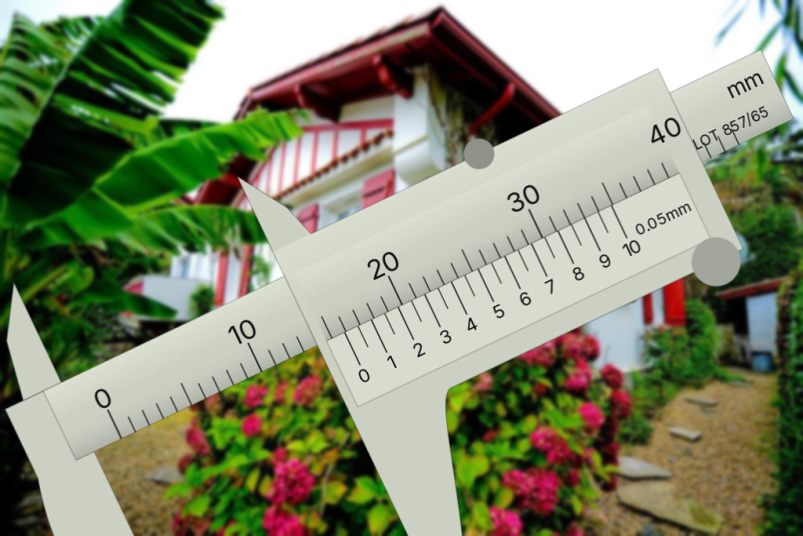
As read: 15.9
